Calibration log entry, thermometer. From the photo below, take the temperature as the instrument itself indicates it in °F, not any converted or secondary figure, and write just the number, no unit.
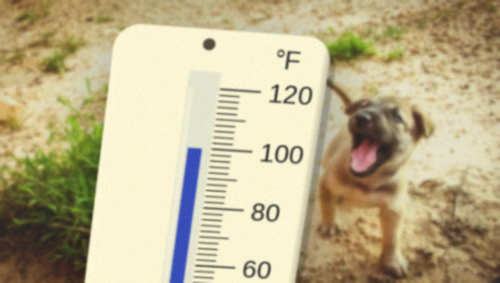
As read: 100
